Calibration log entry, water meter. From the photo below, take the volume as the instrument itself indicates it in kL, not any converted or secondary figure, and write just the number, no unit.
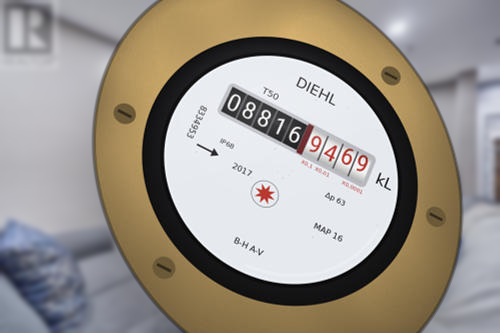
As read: 8816.9469
